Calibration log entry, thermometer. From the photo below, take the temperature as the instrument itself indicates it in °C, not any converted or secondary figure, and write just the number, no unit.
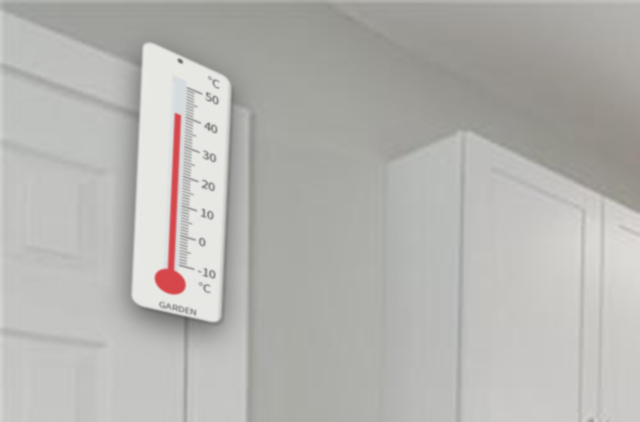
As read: 40
